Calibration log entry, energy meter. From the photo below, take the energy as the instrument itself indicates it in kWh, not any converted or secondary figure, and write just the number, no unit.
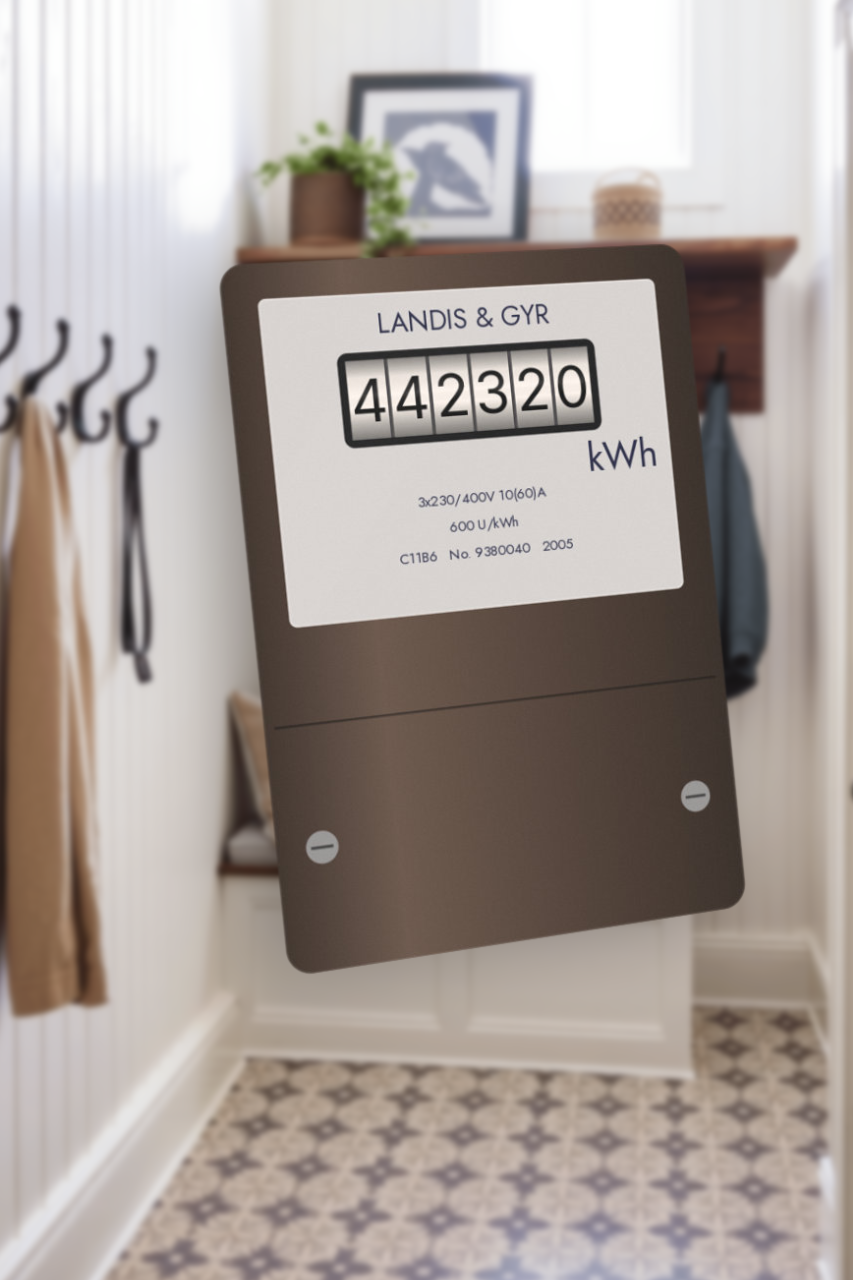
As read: 442320
